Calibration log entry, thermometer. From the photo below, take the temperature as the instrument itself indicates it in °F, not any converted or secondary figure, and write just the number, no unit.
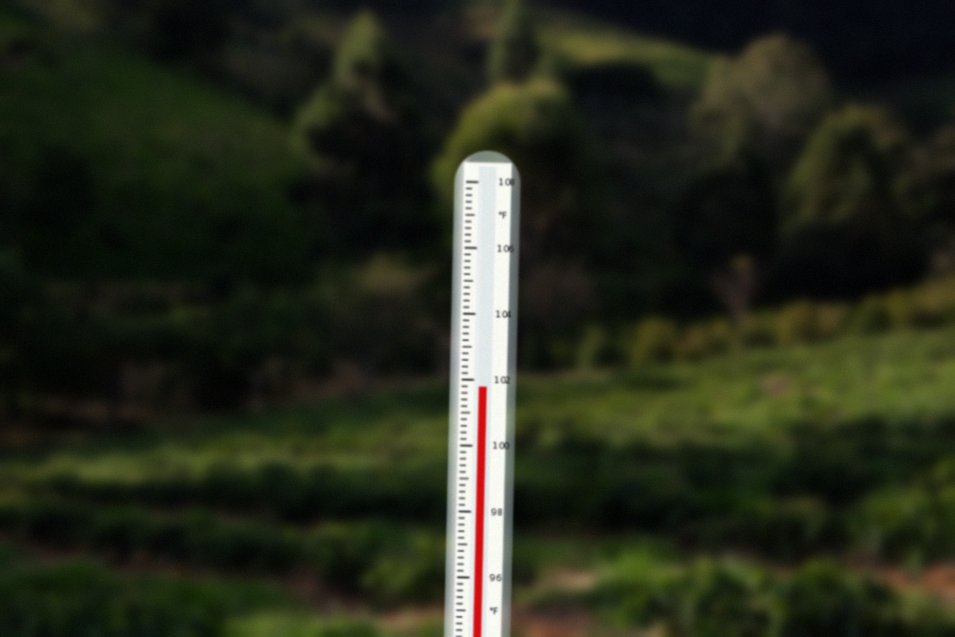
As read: 101.8
